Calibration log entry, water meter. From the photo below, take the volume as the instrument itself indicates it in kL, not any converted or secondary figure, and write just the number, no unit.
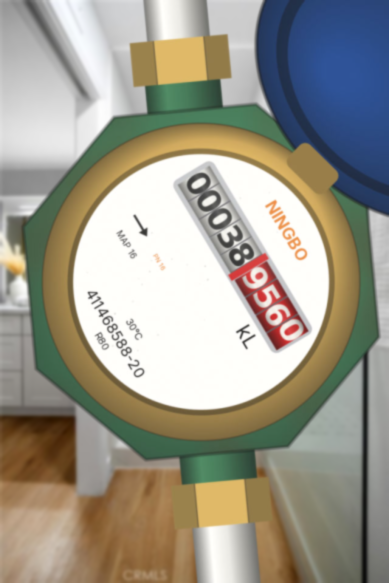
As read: 38.9560
